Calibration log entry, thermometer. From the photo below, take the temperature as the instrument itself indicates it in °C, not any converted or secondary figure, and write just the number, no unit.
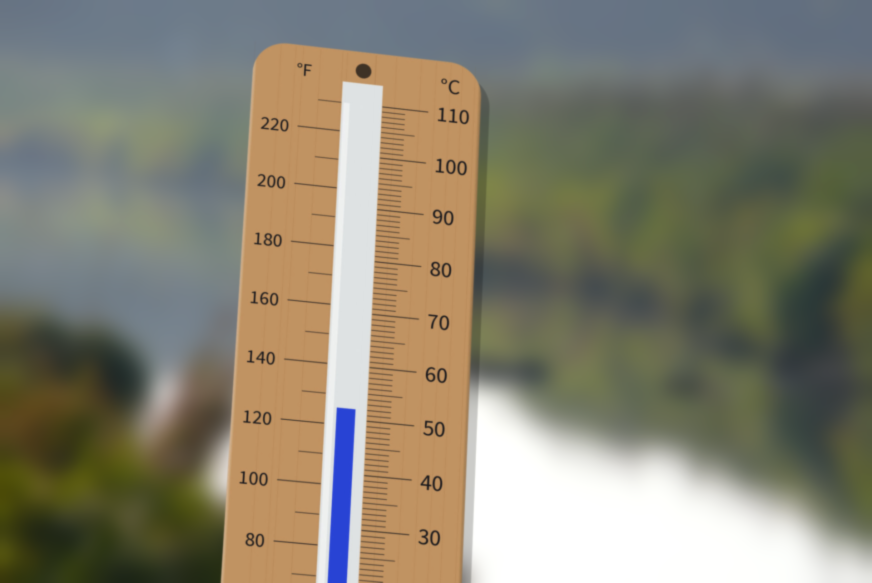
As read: 52
